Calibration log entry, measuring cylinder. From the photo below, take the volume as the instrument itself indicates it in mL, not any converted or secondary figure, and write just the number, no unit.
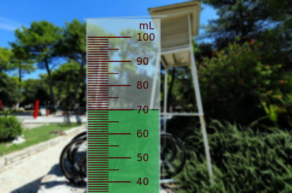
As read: 70
